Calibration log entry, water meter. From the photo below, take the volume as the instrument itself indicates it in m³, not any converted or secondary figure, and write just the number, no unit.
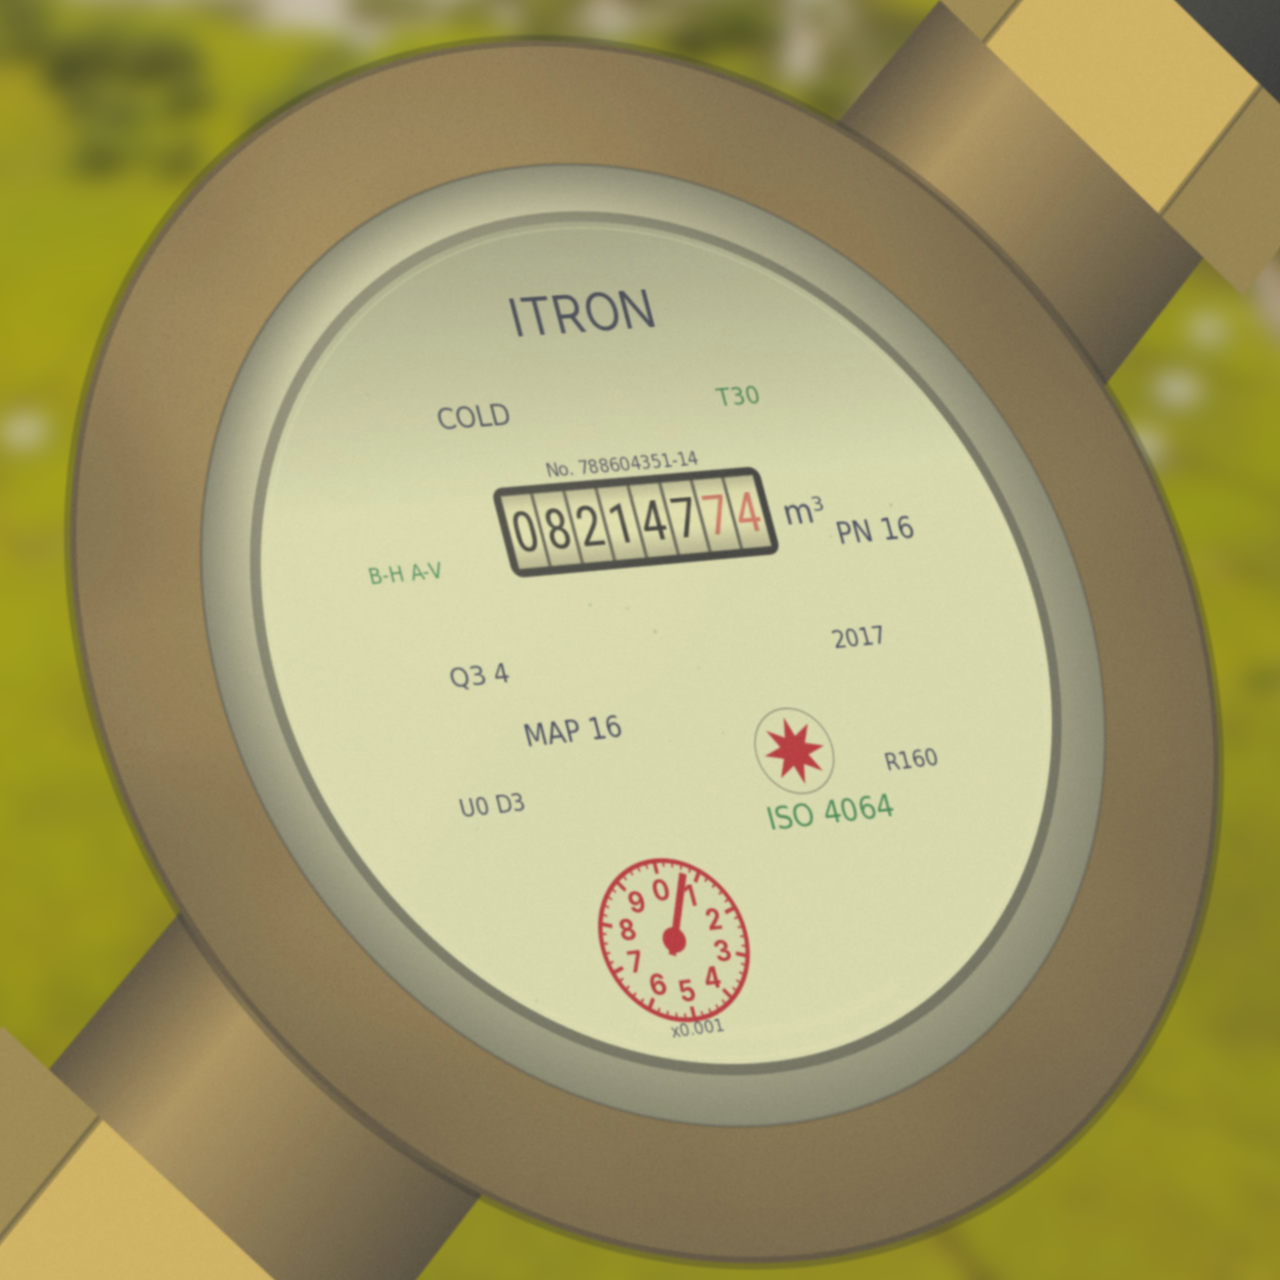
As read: 82147.740
